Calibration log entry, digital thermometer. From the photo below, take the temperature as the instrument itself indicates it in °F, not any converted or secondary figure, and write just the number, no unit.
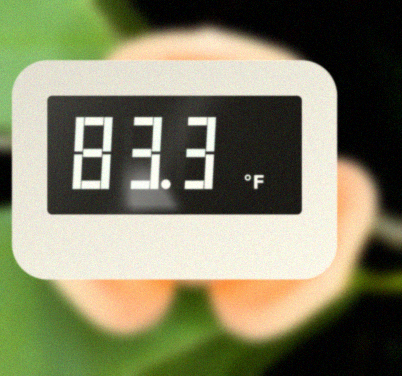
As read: 83.3
